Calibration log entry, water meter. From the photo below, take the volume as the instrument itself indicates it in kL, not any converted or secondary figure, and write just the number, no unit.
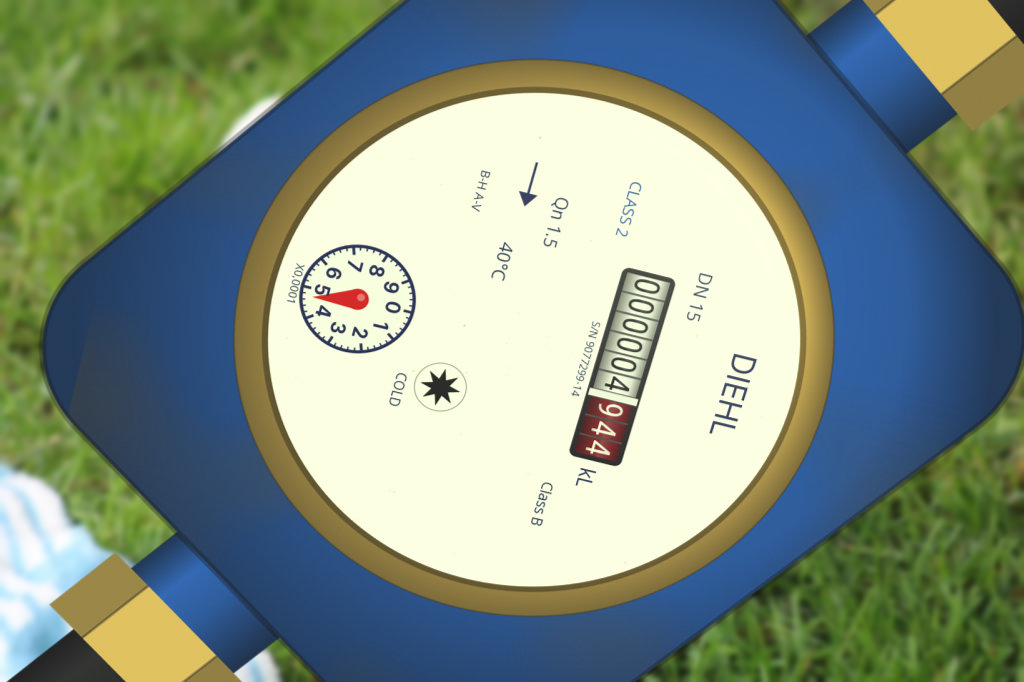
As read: 4.9444
